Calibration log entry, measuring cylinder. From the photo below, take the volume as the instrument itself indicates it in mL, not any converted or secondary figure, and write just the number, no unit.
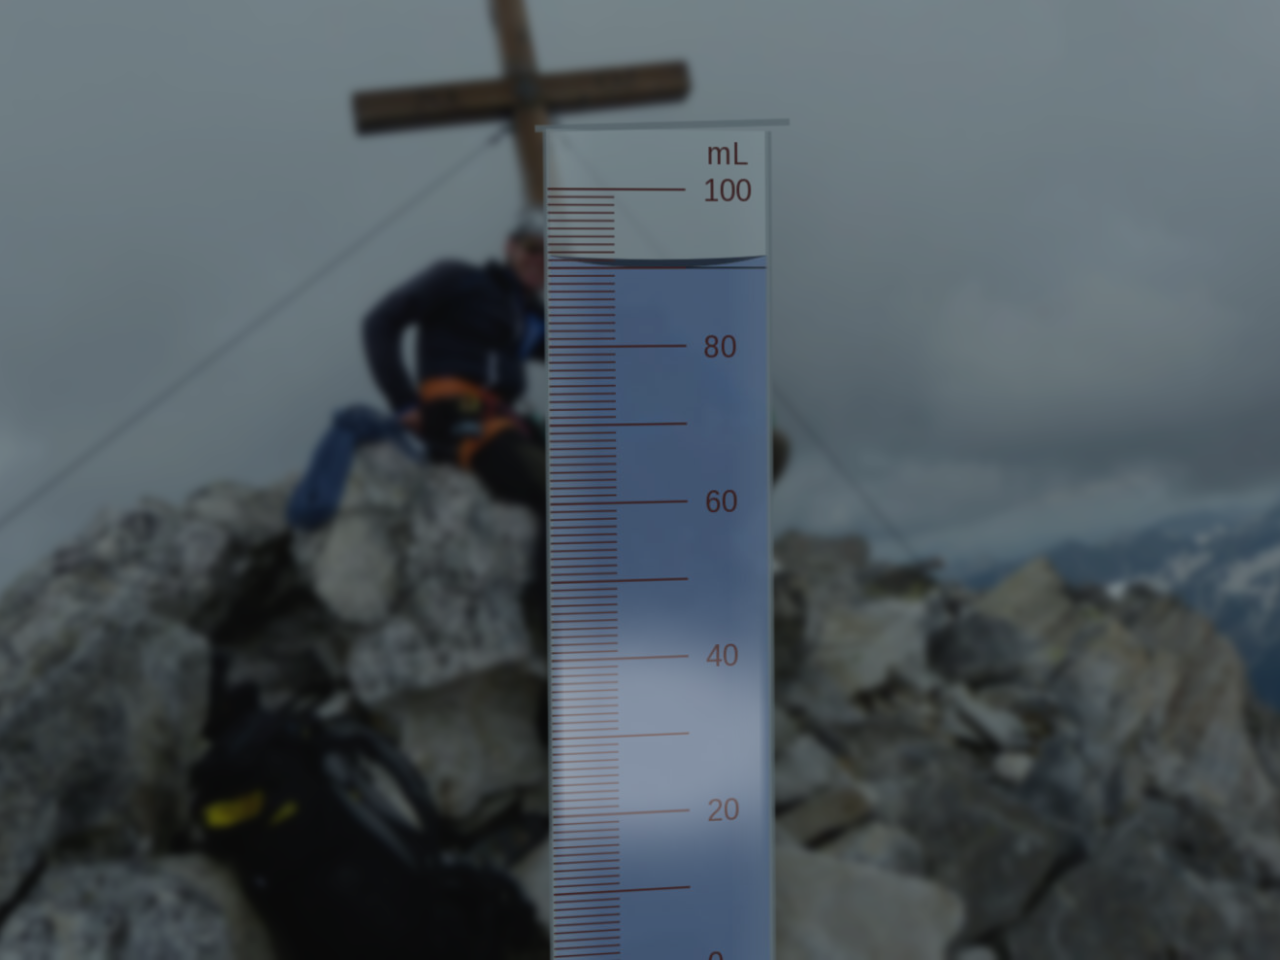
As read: 90
